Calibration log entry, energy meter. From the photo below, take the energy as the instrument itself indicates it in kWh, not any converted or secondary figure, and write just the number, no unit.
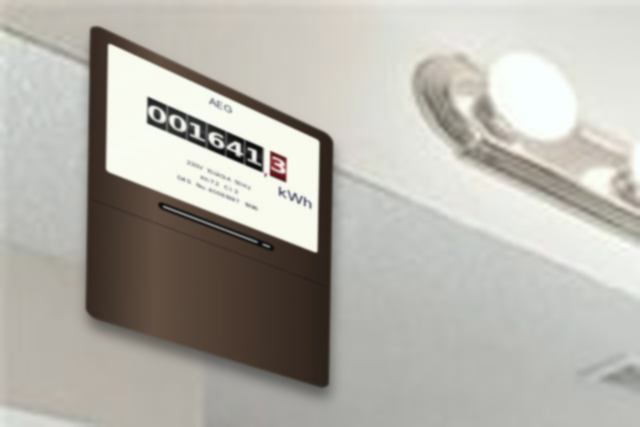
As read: 1641.3
